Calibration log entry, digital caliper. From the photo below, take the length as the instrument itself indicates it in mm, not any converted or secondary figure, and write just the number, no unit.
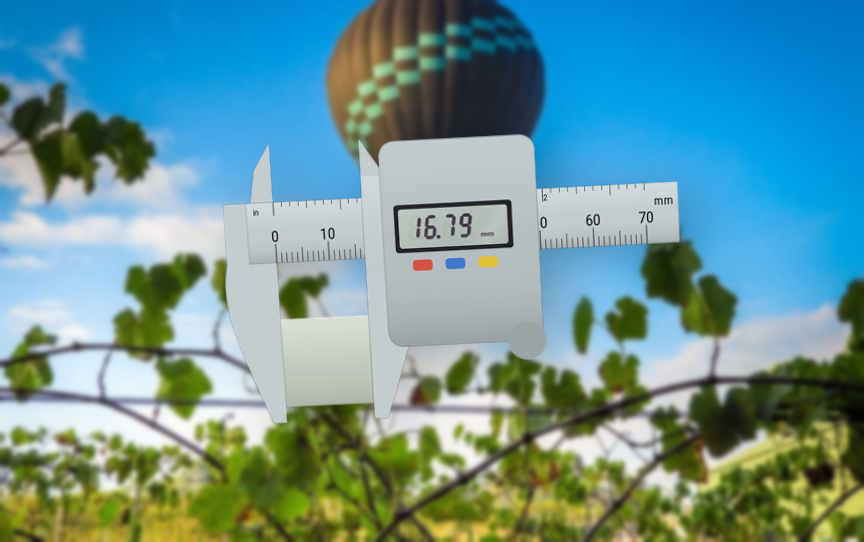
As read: 16.79
